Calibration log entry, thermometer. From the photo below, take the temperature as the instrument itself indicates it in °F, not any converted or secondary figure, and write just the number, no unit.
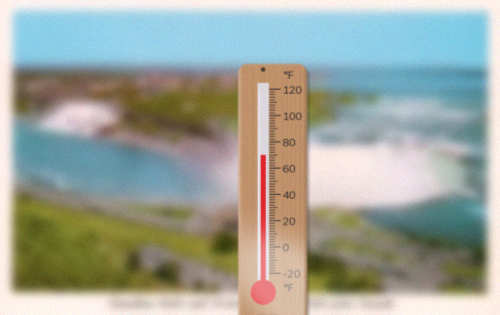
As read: 70
